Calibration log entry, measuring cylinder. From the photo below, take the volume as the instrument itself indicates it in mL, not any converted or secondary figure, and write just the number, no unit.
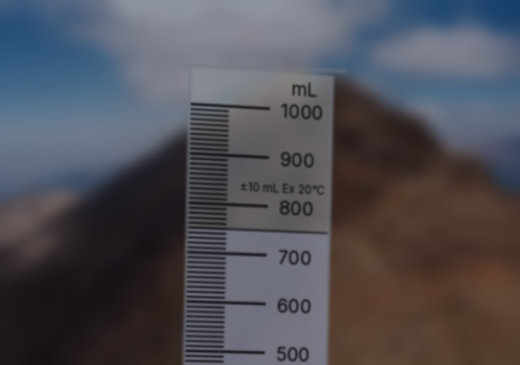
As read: 750
